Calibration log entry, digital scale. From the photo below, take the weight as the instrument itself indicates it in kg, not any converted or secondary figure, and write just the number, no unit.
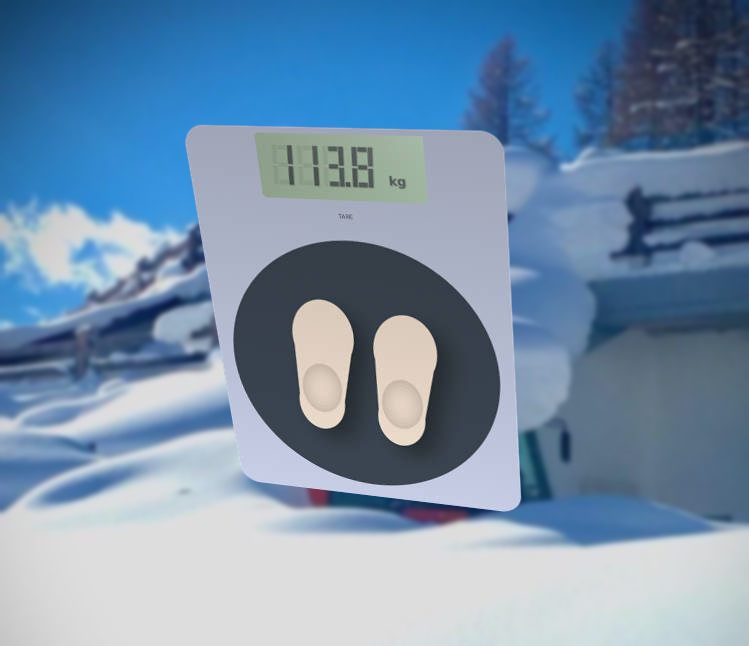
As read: 113.8
